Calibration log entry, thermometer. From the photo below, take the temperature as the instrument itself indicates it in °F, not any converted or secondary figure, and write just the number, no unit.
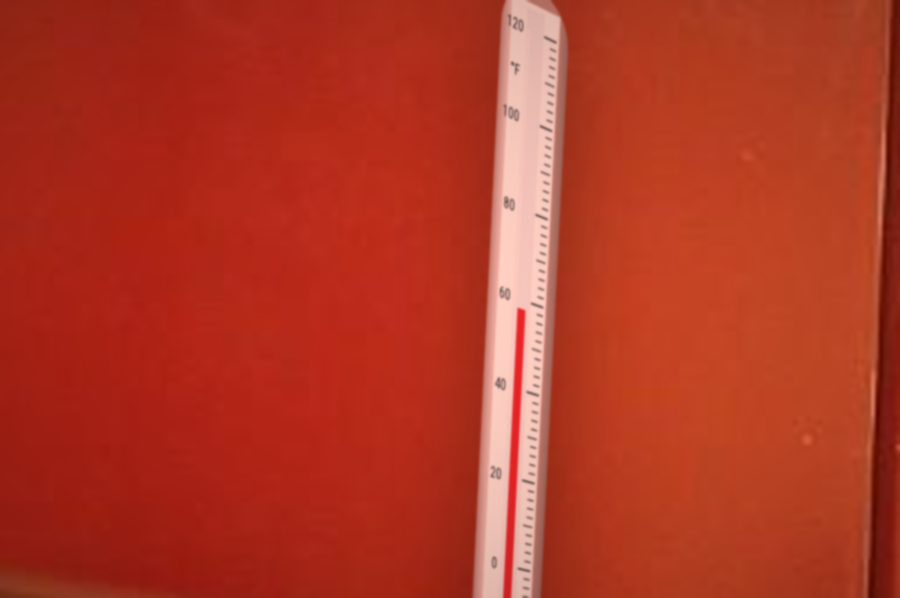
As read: 58
